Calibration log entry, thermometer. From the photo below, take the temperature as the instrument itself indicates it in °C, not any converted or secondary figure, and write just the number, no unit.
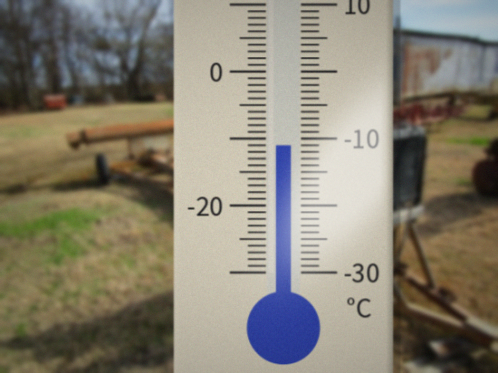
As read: -11
